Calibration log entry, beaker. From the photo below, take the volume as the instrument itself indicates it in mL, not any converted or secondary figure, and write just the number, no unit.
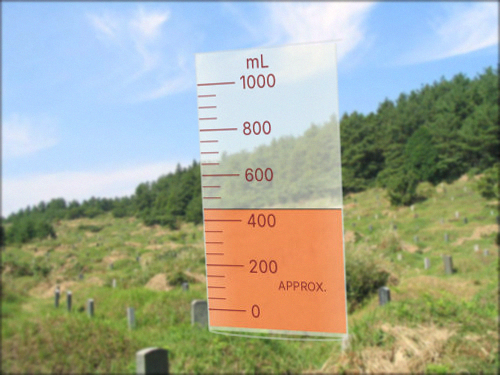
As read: 450
